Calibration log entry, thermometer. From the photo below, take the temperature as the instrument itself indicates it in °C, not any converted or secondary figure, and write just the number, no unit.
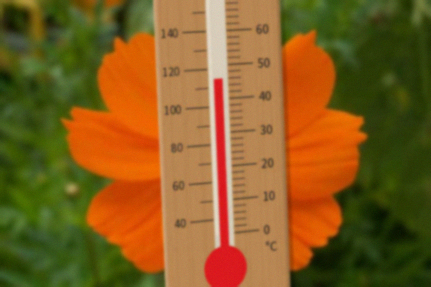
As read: 46
